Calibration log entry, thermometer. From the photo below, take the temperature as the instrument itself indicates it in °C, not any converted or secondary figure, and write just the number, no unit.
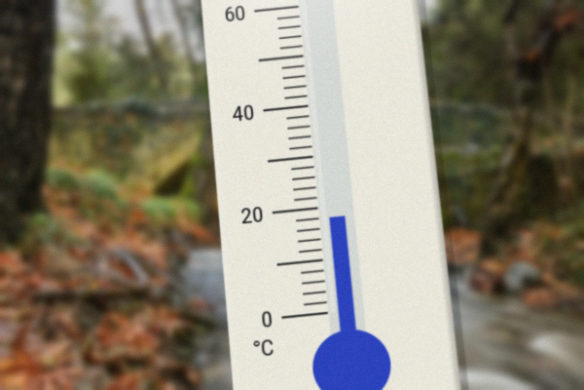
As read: 18
